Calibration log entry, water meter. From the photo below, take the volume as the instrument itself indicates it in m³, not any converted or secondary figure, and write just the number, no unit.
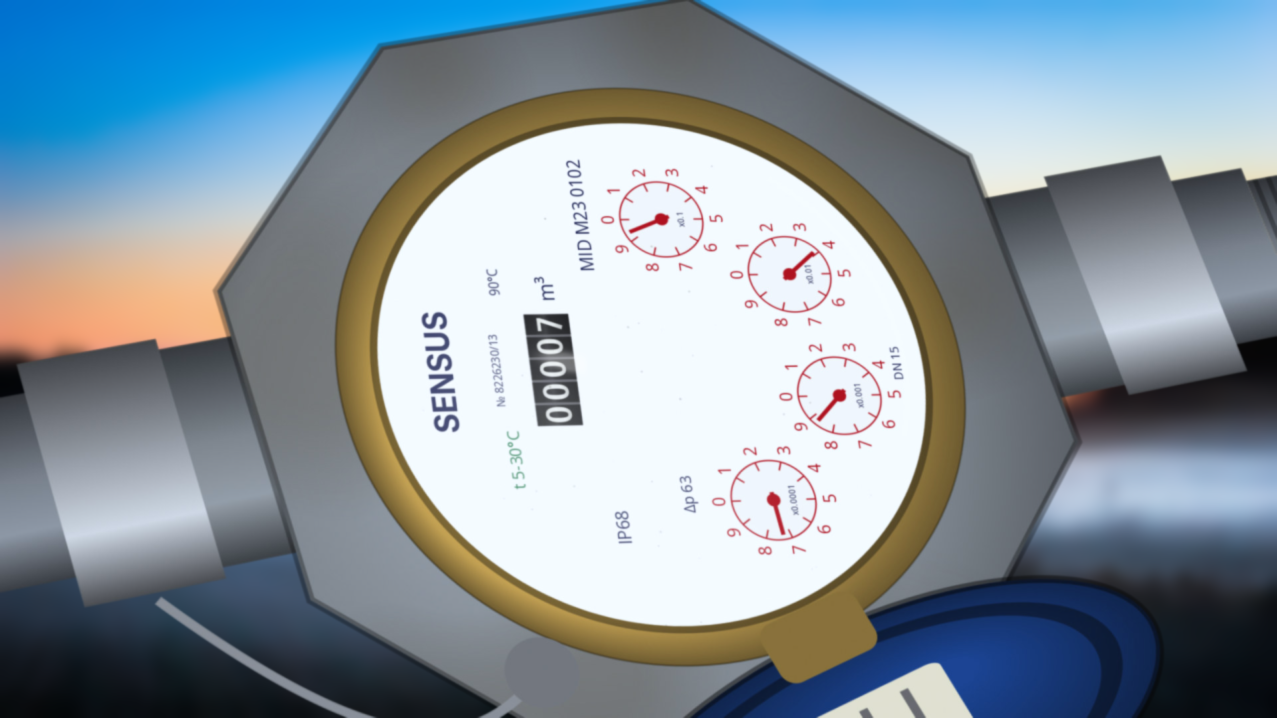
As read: 6.9387
